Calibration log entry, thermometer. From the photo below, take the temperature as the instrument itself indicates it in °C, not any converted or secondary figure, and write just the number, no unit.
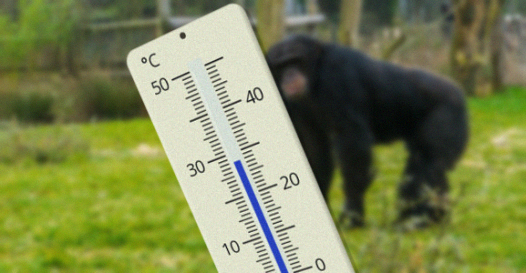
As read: 28
